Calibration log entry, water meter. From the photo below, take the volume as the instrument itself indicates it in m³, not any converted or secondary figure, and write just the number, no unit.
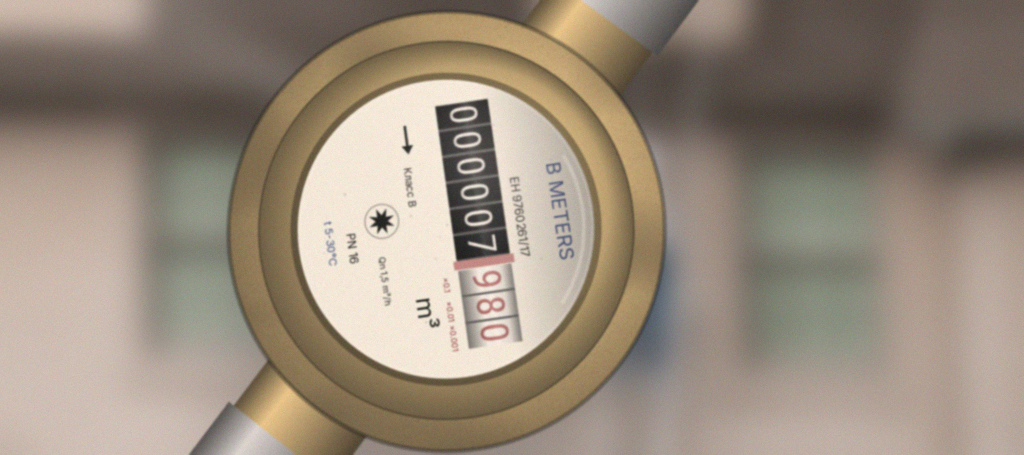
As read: 7.980
